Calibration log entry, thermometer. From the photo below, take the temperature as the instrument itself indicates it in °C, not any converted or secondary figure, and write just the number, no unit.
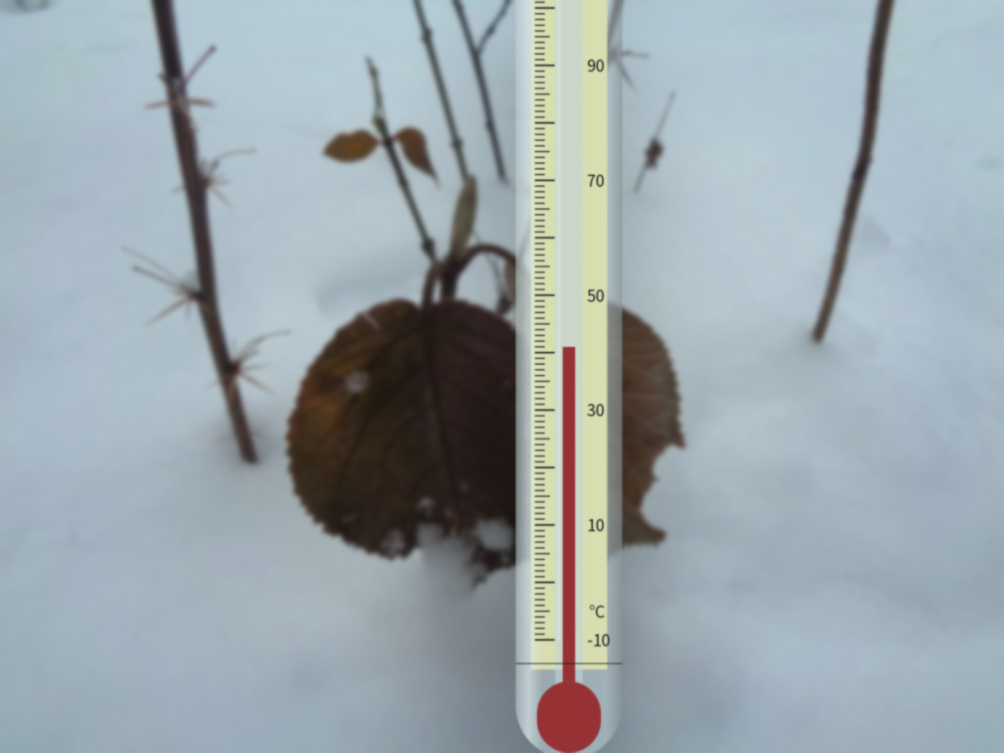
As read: 41
